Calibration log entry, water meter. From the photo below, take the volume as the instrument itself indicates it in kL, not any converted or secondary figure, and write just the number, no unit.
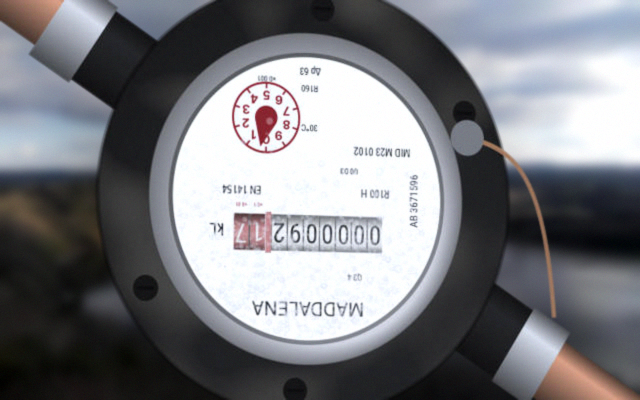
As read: 92.170
